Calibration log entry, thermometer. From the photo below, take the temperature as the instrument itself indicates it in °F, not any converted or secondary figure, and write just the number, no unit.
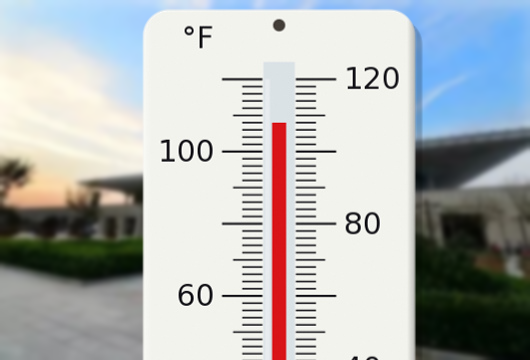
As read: 108
